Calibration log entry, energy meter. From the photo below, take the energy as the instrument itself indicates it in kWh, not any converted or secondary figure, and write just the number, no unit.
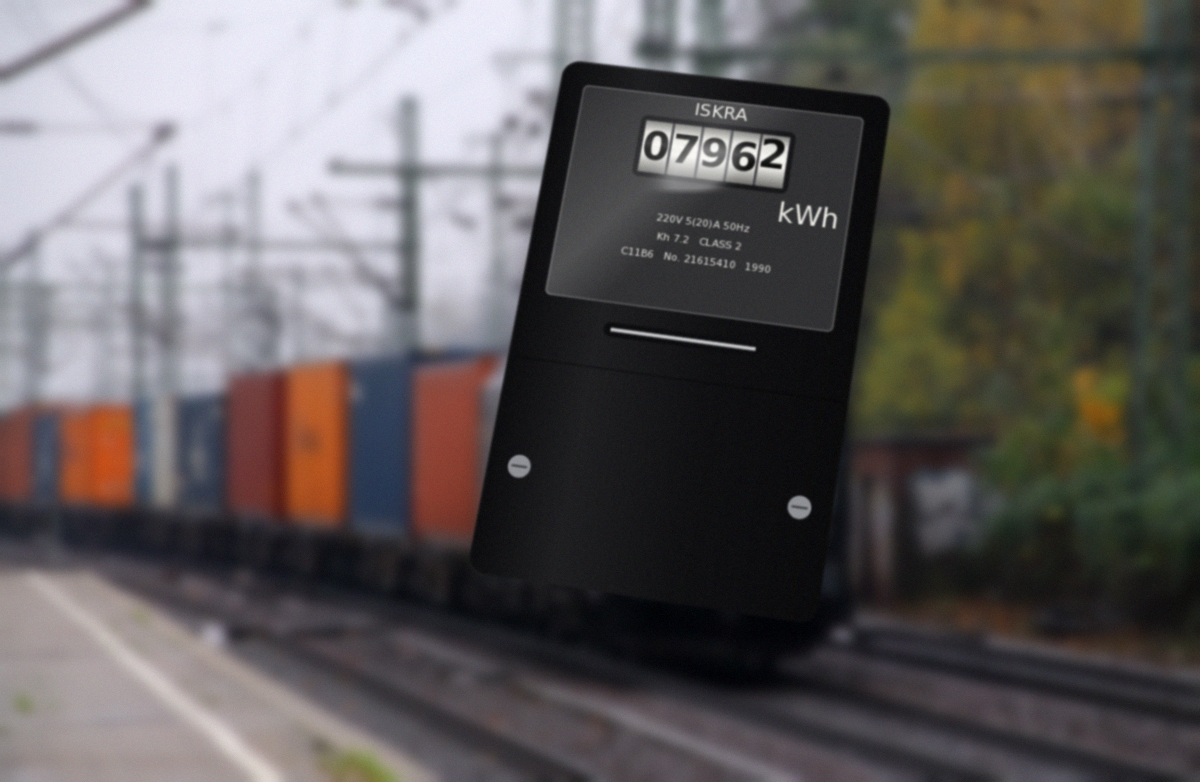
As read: 7962
